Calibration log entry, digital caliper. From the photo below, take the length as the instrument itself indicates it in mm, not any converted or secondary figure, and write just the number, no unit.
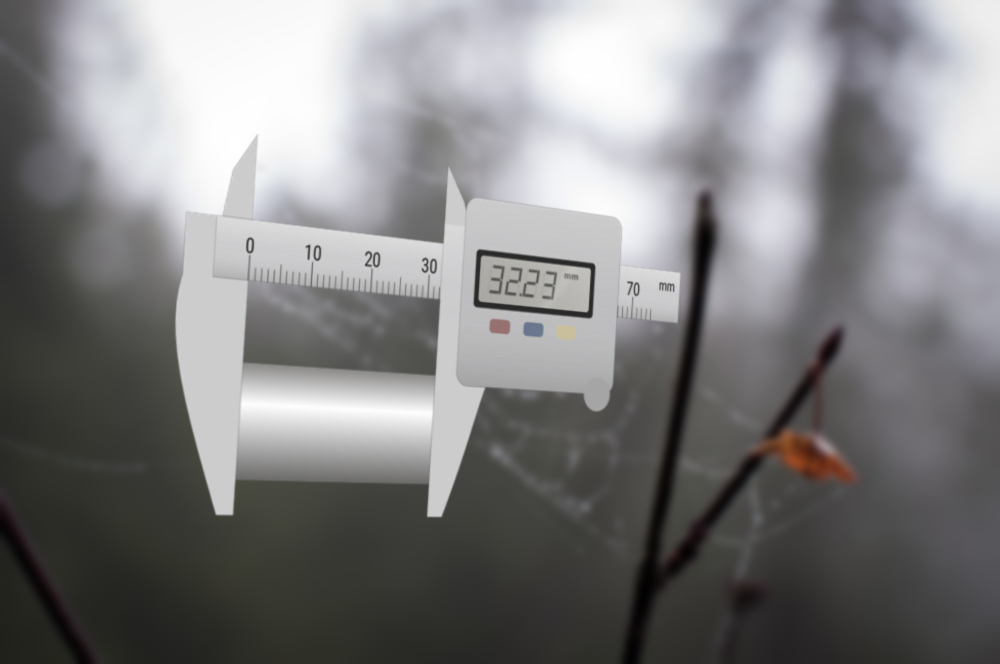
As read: 32.23
